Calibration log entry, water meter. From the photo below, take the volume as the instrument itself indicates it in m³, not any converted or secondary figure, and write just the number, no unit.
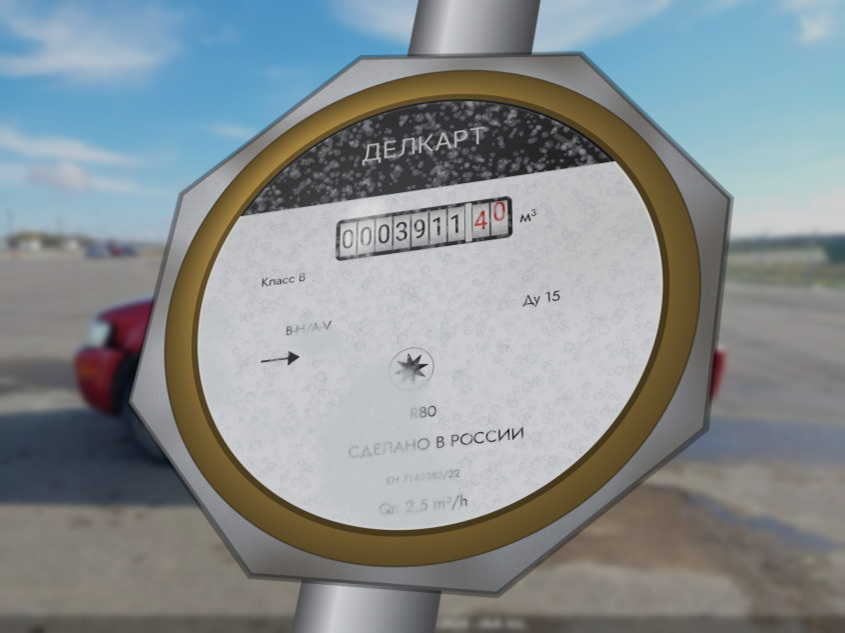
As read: 3911.40
